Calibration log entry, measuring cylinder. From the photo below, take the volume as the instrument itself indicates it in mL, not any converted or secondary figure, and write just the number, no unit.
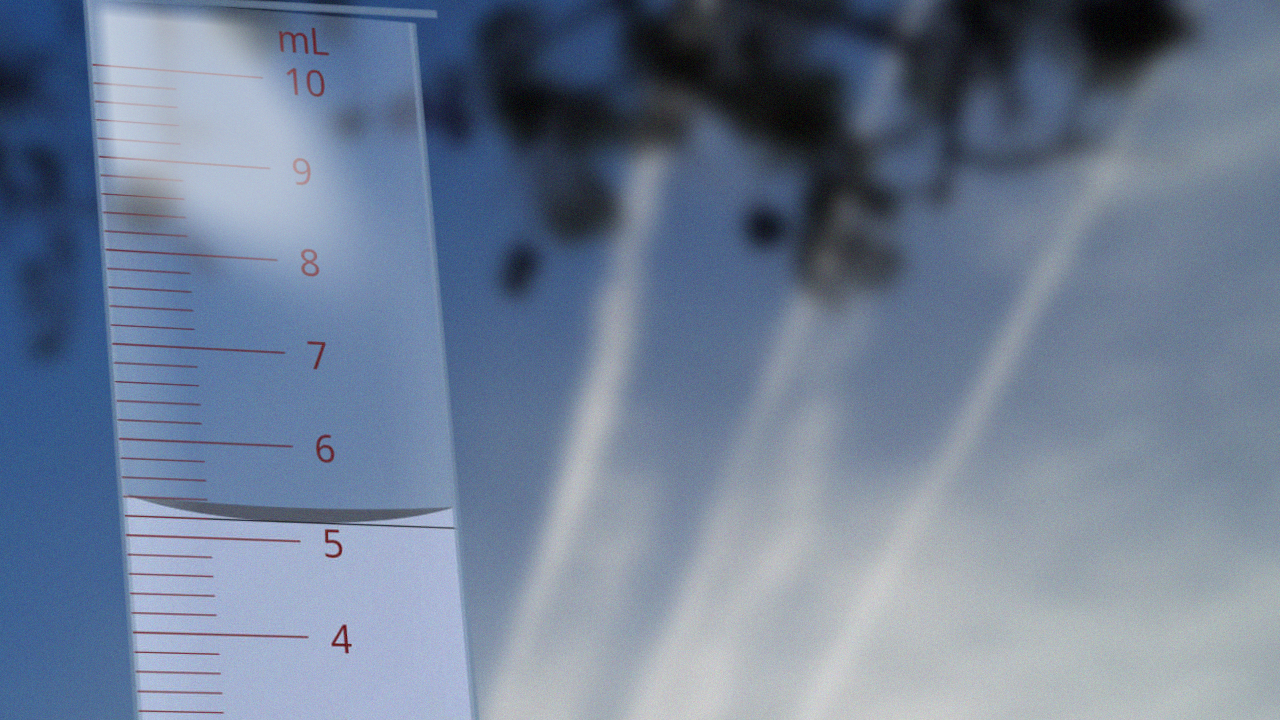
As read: 5.2
